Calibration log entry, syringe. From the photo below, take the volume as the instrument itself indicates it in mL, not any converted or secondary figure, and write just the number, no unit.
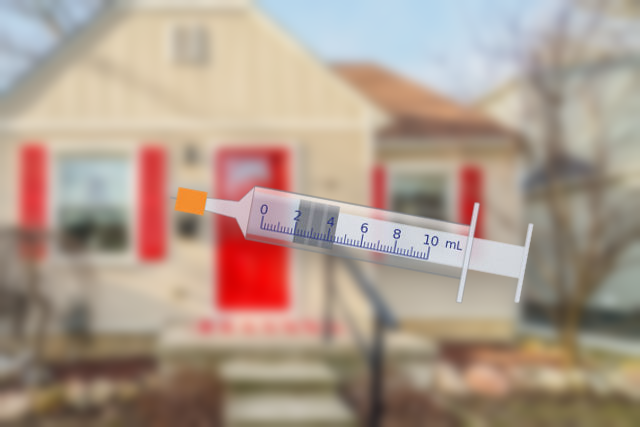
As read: 2
